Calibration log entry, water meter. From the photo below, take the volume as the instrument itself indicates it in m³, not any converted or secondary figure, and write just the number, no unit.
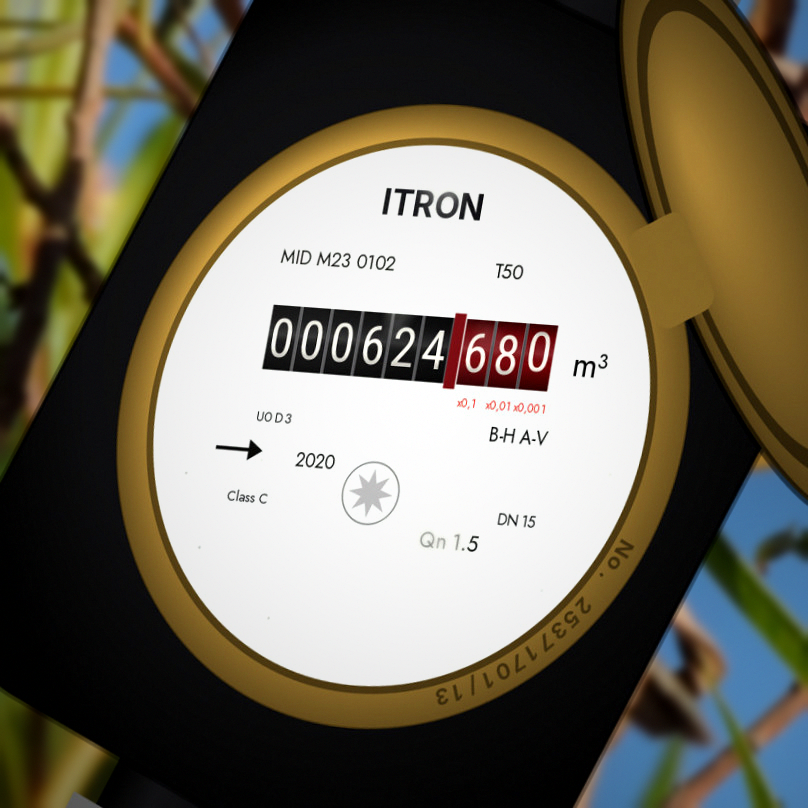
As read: 624.680
